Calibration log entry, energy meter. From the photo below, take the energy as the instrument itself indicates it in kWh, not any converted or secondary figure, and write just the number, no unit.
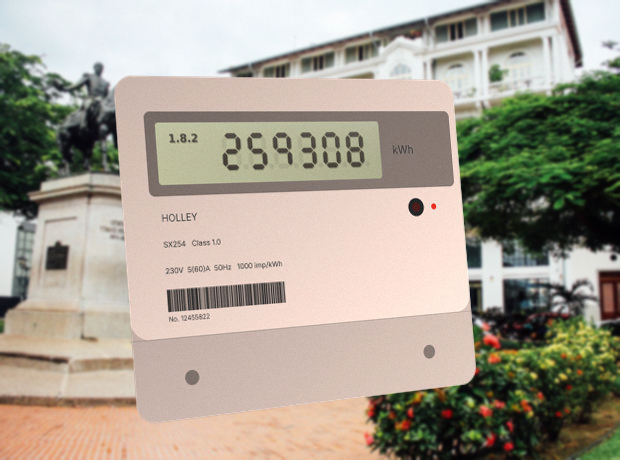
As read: 259308
